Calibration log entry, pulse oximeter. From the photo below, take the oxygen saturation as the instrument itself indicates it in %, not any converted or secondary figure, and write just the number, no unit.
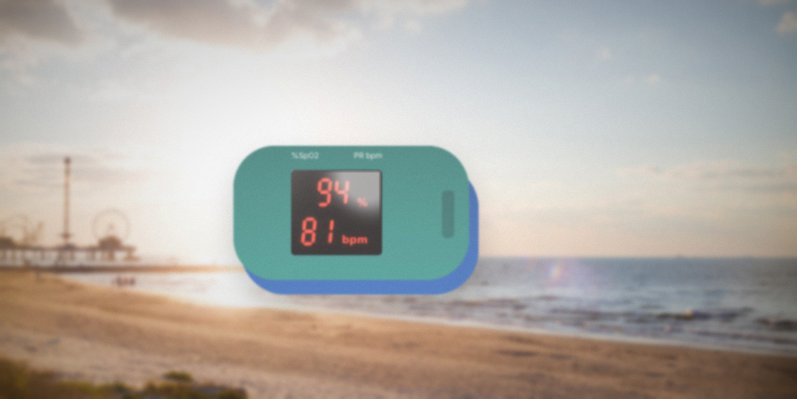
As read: 94
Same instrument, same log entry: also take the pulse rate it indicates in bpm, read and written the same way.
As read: 81
